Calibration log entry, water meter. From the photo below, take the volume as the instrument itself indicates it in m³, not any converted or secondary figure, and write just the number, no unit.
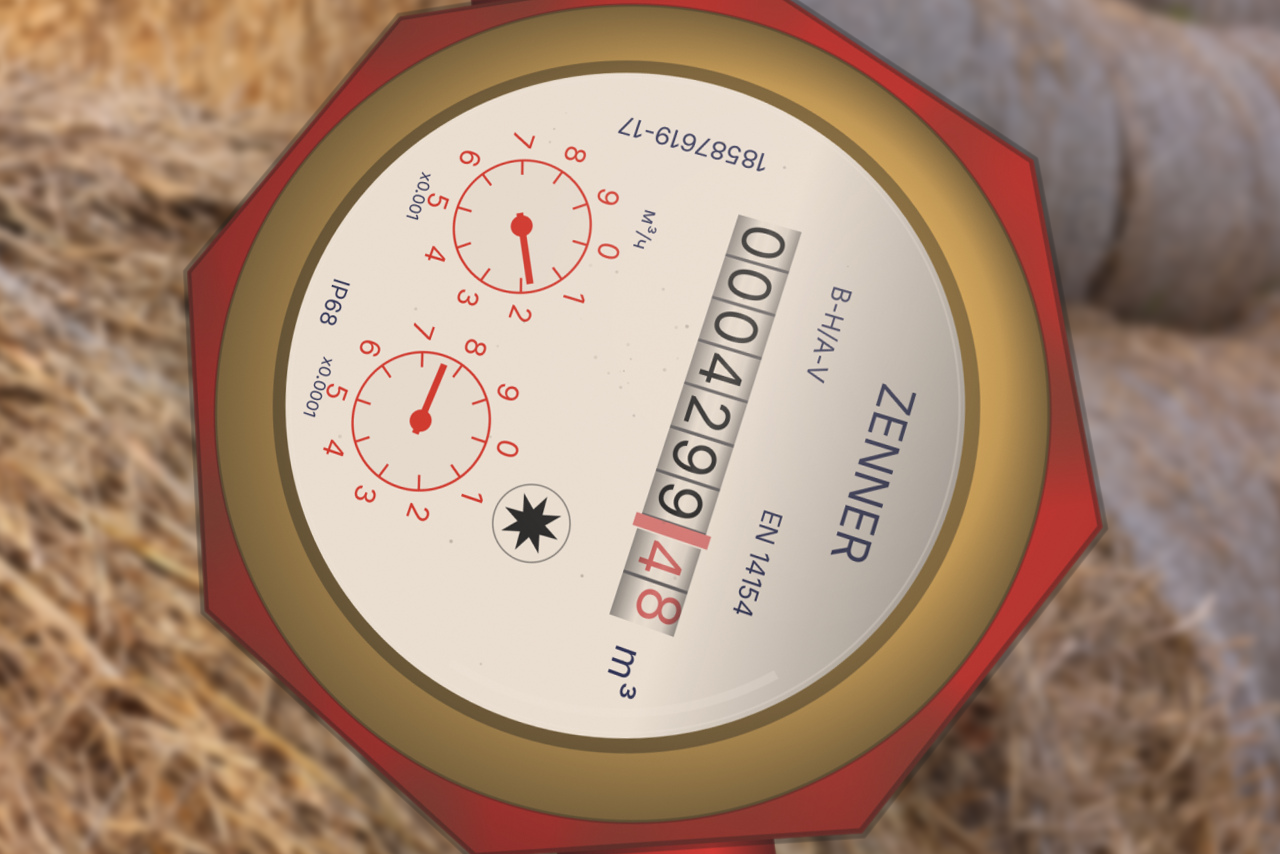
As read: 4299.4817
